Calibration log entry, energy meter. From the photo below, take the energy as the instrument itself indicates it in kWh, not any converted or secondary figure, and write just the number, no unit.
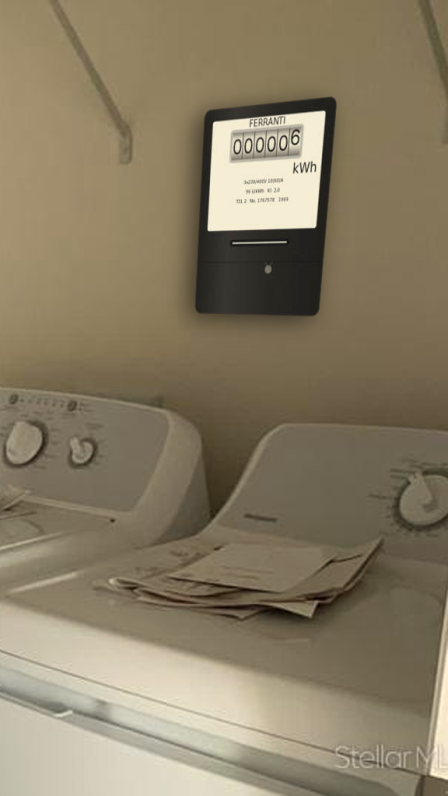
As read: 6
